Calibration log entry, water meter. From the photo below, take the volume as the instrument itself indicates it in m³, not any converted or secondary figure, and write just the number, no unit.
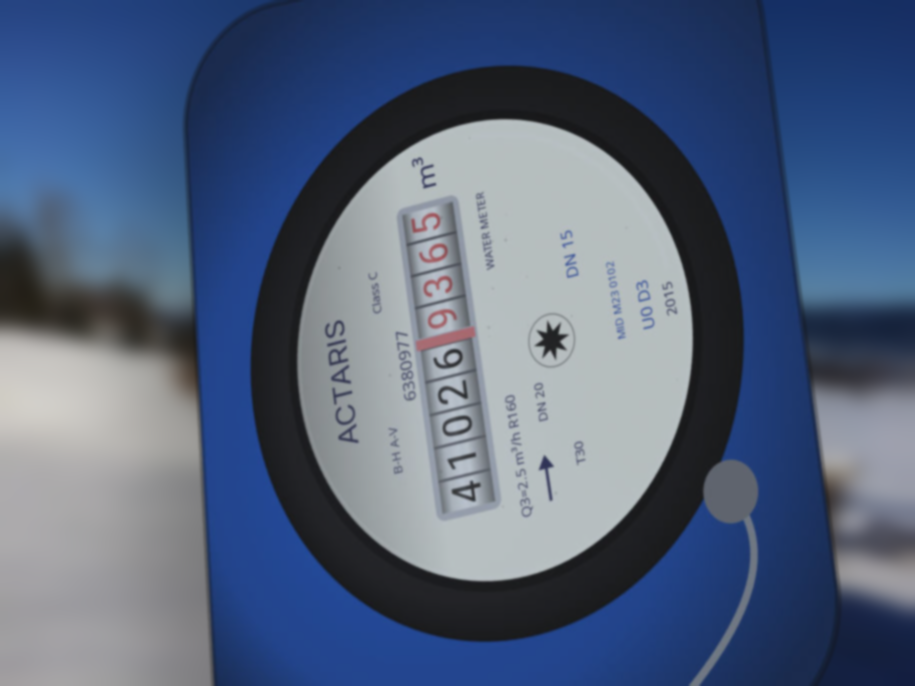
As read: 41026.9365
